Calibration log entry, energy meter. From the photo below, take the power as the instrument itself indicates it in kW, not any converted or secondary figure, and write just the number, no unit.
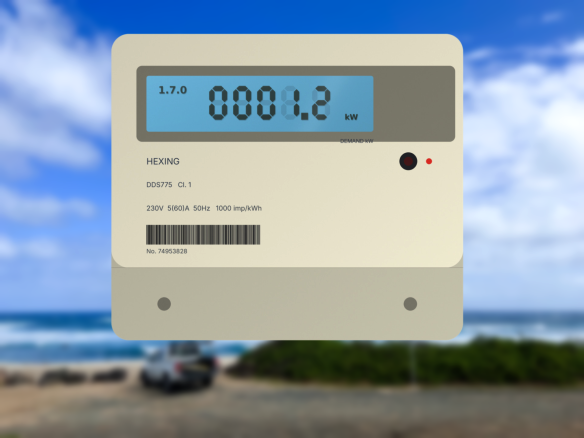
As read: 1.2
